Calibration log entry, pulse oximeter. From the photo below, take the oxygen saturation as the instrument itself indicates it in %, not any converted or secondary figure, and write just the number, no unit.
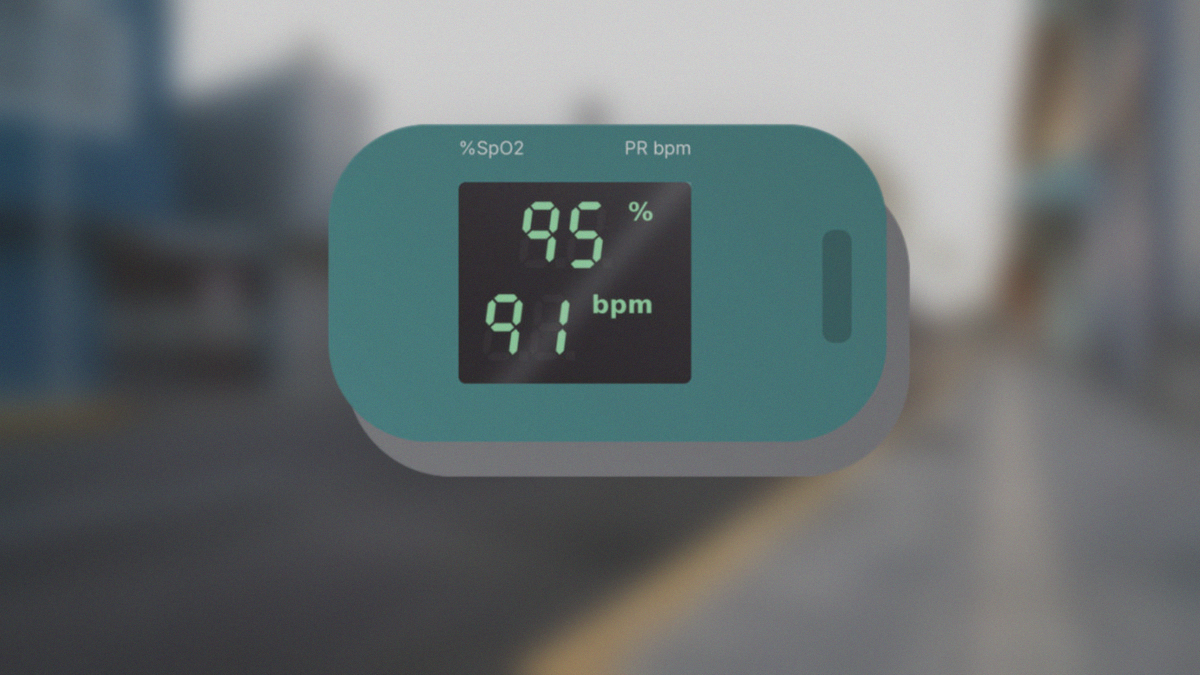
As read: 95
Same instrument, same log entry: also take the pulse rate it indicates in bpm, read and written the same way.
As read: 91
